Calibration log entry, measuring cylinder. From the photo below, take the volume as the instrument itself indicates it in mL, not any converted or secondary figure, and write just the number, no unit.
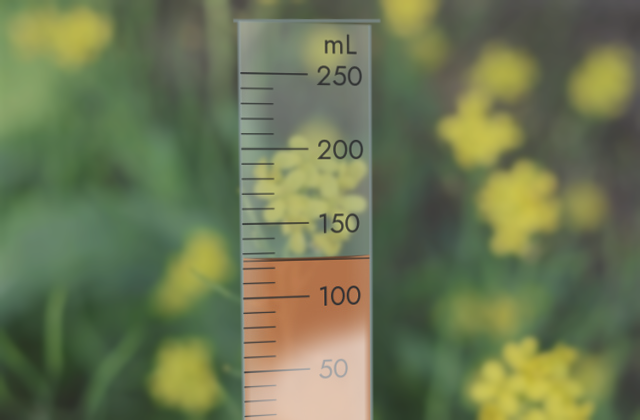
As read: 125
